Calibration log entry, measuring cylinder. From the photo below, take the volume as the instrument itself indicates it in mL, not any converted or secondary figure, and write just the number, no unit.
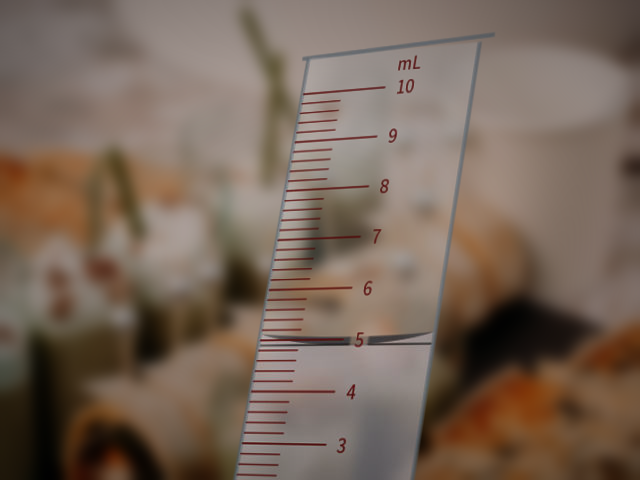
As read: 4.9
